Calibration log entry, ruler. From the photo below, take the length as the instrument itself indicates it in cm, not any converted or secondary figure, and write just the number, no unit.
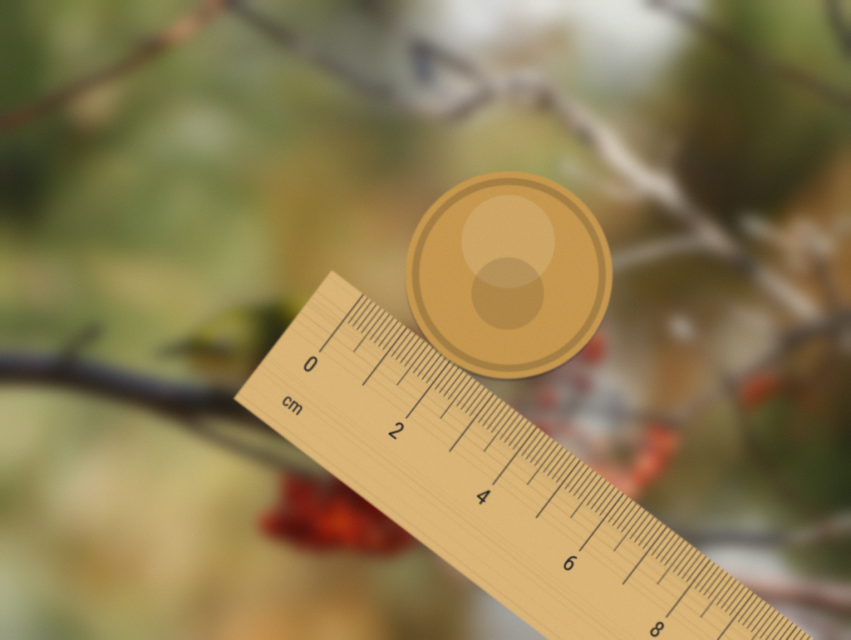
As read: 3.8
